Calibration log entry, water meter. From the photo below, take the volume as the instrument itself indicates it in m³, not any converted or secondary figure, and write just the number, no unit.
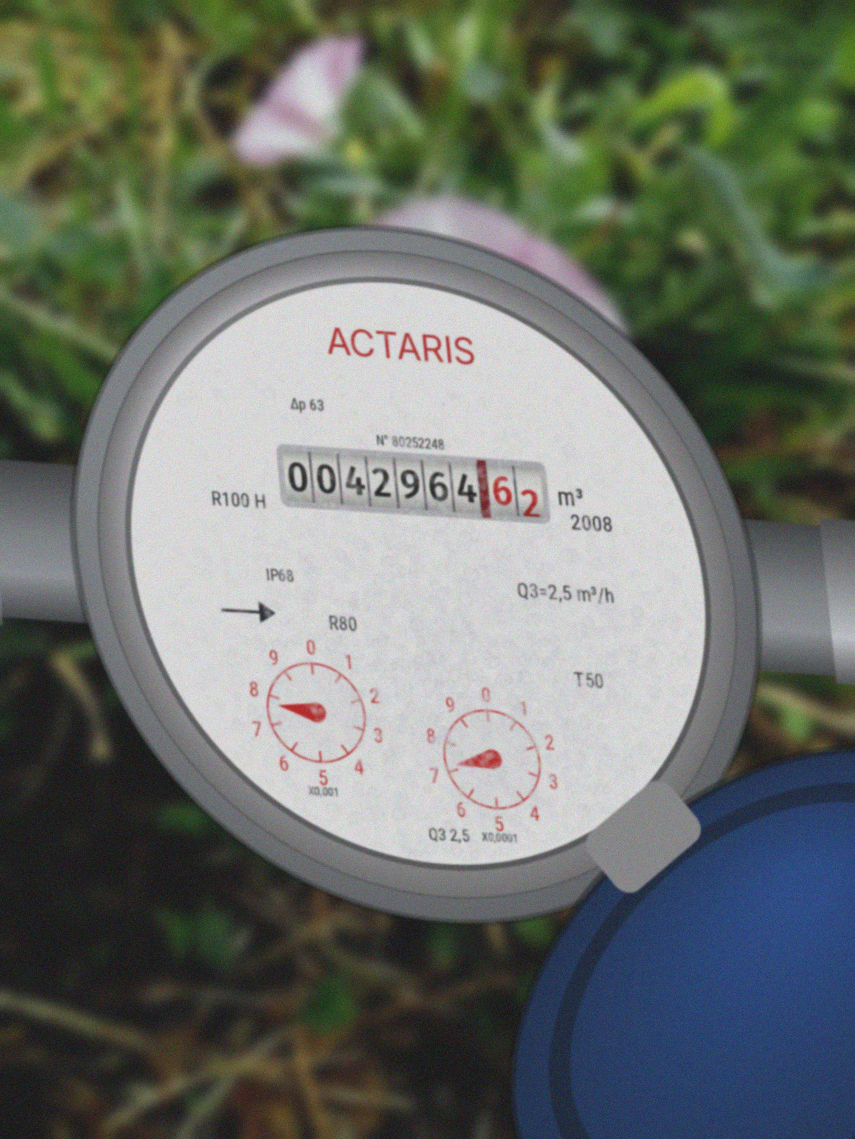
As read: 42964.6177
